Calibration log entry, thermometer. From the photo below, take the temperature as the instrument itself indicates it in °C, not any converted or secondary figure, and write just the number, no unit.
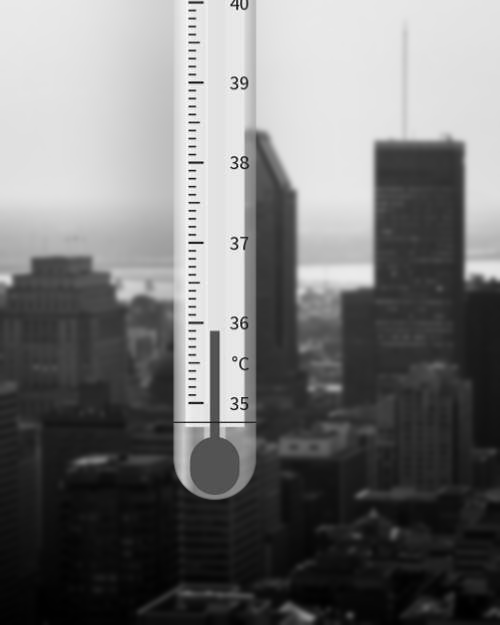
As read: 35.9
